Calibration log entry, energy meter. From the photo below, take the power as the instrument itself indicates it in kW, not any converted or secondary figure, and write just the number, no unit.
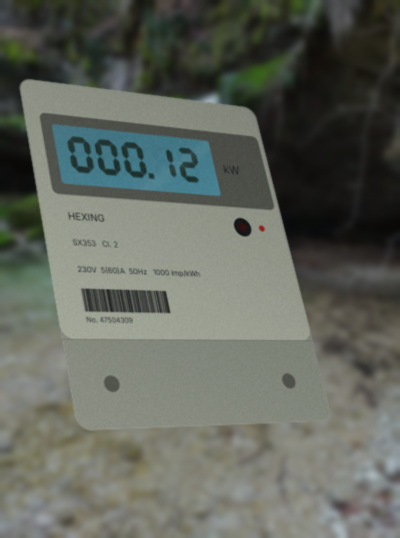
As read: 0.12
